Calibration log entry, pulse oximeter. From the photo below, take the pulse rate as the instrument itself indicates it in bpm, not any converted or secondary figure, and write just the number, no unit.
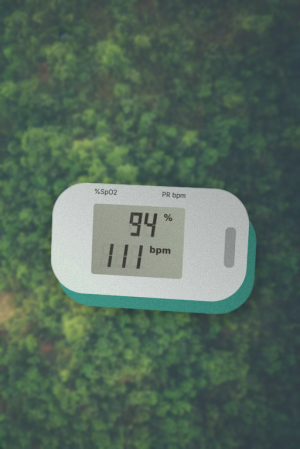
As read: 111
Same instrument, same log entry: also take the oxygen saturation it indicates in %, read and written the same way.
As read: 94
